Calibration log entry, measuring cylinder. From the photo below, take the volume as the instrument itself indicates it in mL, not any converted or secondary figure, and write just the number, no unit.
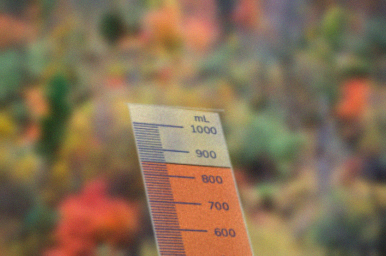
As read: 850
